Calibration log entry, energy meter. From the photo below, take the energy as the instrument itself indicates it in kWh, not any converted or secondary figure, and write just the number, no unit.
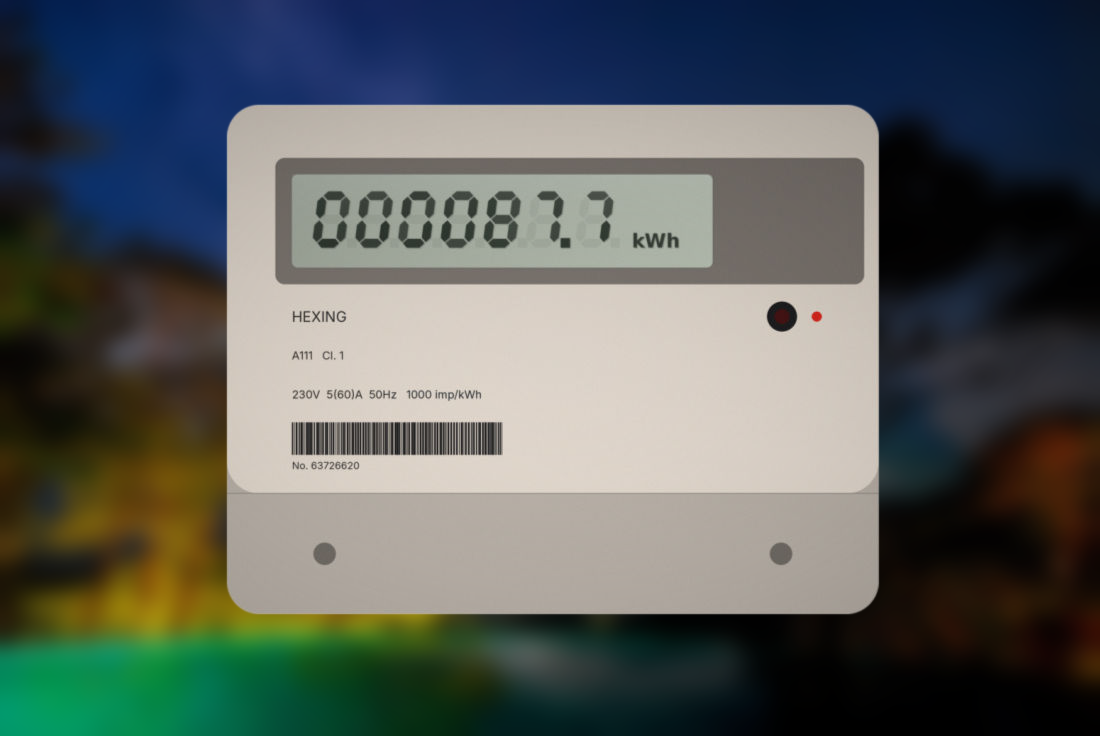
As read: 87.7
